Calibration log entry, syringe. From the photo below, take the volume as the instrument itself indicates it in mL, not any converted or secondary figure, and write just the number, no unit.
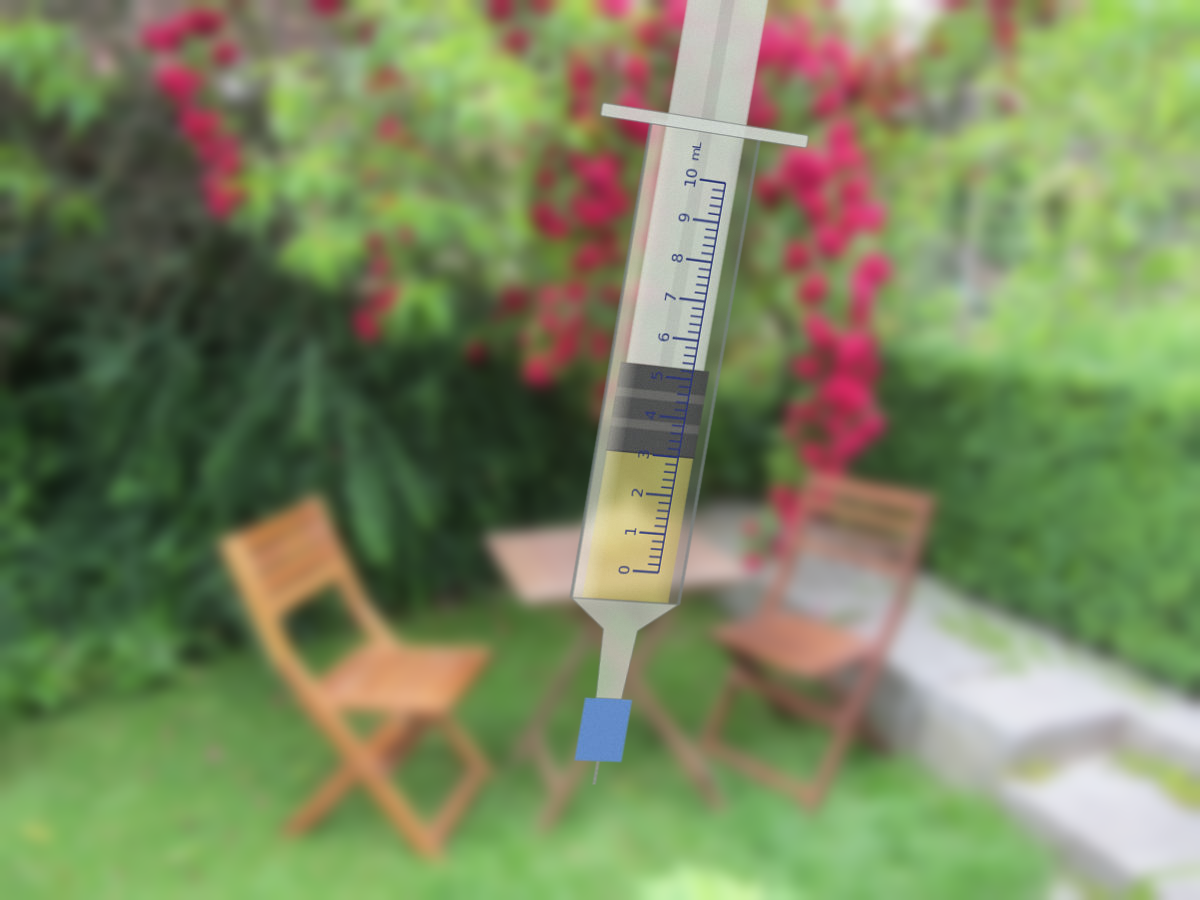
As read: 3
